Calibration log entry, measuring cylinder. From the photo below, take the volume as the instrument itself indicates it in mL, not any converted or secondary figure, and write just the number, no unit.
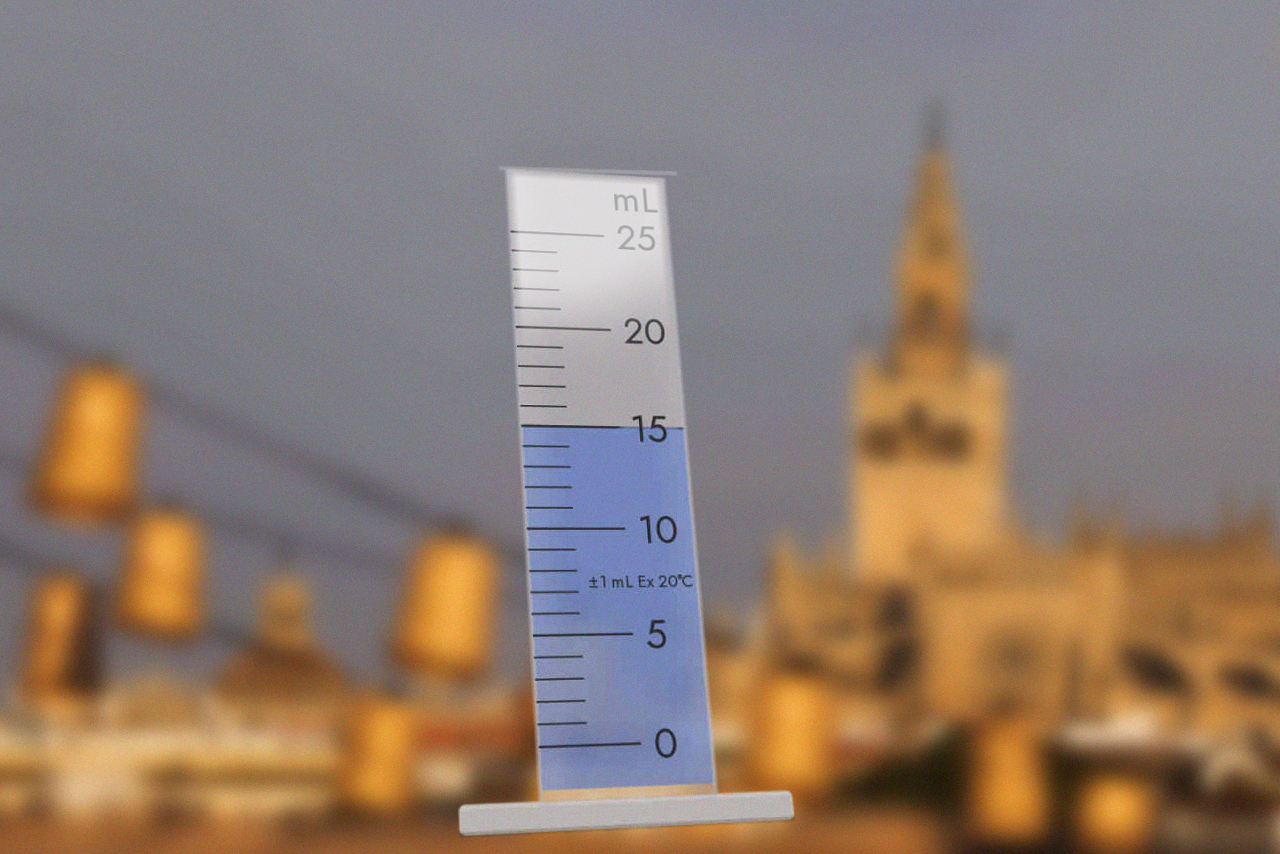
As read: 15
